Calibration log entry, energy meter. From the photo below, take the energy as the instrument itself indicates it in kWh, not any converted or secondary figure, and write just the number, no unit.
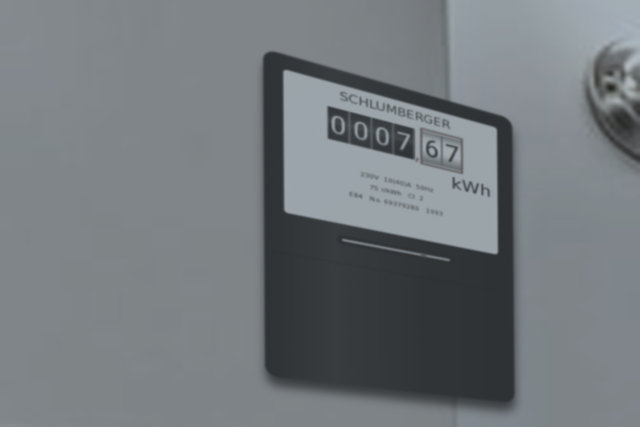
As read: 7.67
